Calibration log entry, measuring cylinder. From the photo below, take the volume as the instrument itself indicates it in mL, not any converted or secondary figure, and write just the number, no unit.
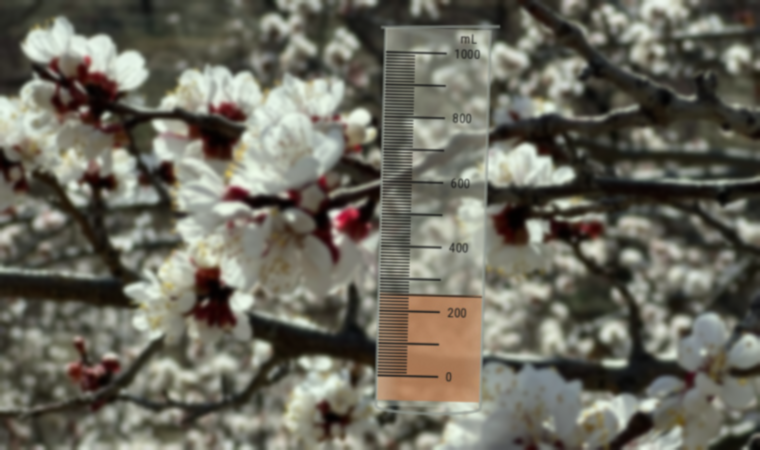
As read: 250
